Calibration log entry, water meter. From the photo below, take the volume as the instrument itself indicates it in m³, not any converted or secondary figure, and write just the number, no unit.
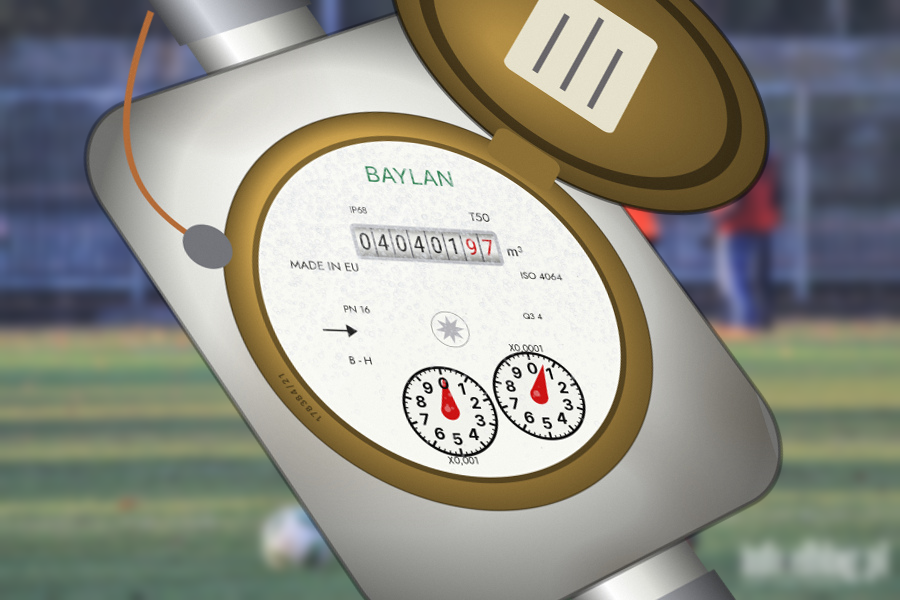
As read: 40401.9700
